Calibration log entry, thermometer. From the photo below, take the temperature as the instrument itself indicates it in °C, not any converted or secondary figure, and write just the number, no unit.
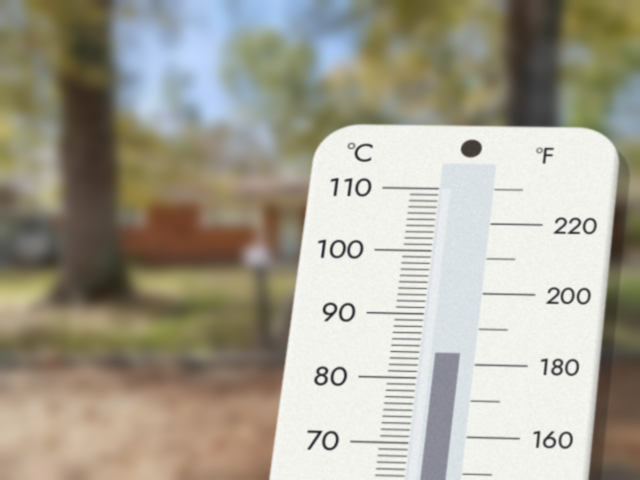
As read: 84
